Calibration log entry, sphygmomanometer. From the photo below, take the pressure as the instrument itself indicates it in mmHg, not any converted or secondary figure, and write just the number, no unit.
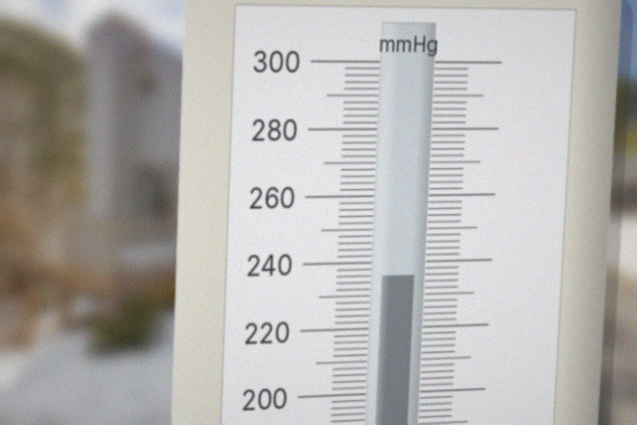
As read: 236
